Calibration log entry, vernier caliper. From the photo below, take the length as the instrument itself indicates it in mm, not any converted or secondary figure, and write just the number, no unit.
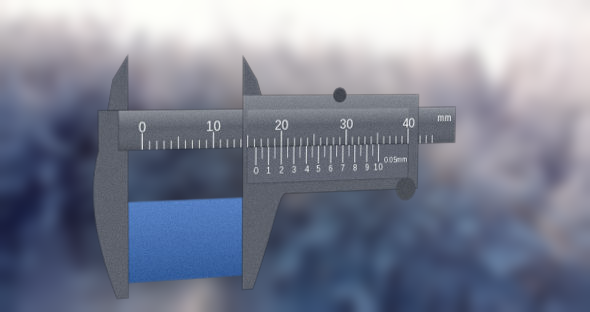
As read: 16.2
